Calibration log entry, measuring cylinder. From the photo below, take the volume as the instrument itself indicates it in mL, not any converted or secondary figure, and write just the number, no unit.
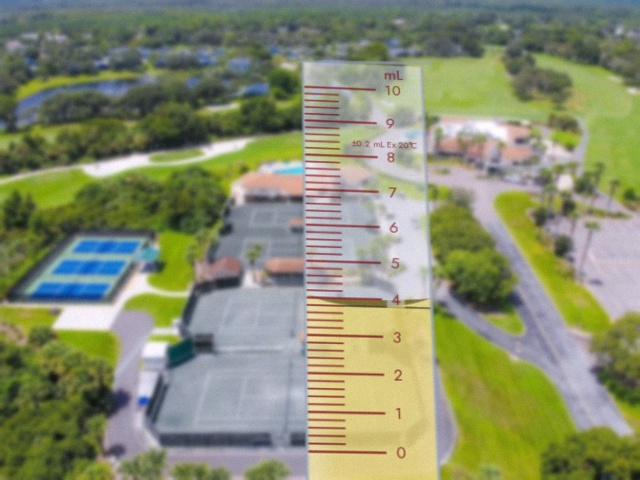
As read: 3.8
